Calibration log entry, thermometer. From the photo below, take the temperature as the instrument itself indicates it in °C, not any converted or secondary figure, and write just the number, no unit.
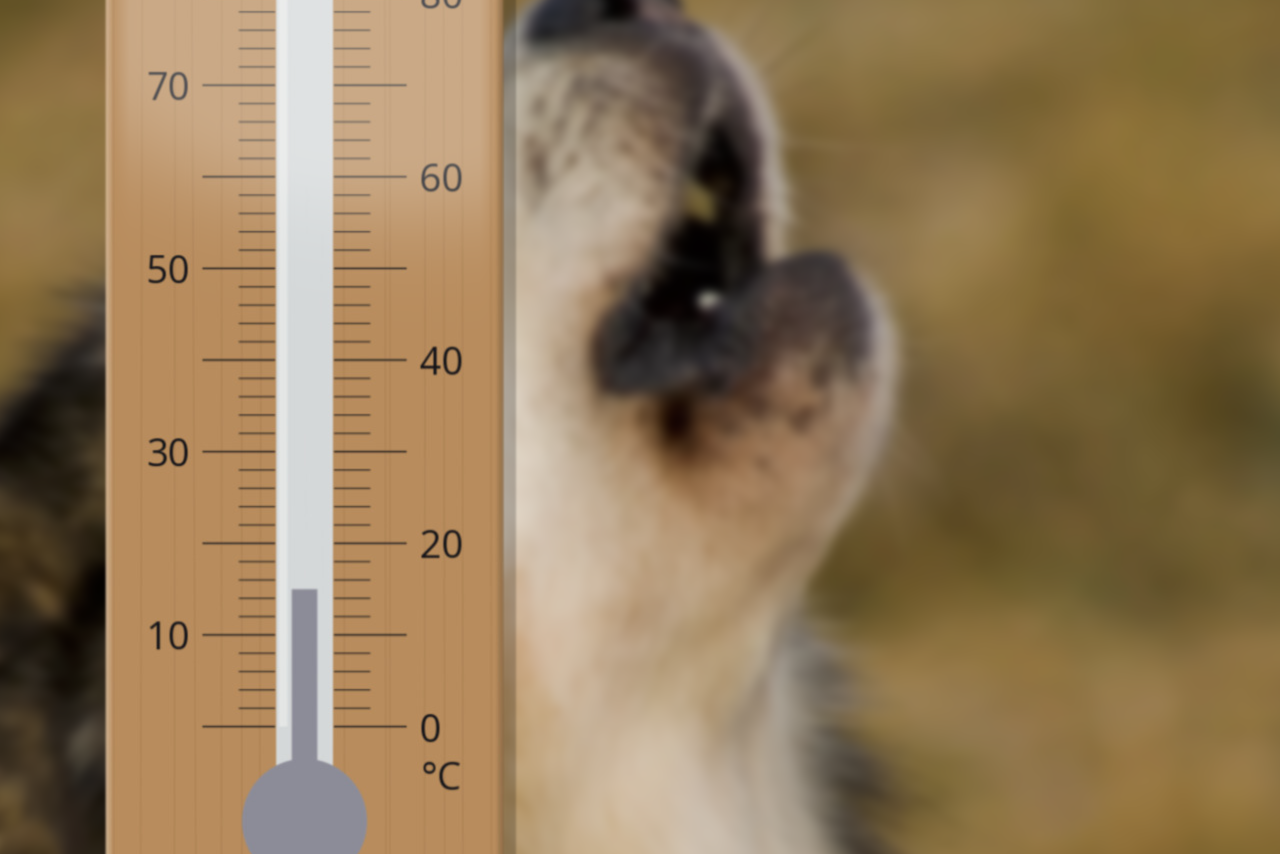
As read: 15
